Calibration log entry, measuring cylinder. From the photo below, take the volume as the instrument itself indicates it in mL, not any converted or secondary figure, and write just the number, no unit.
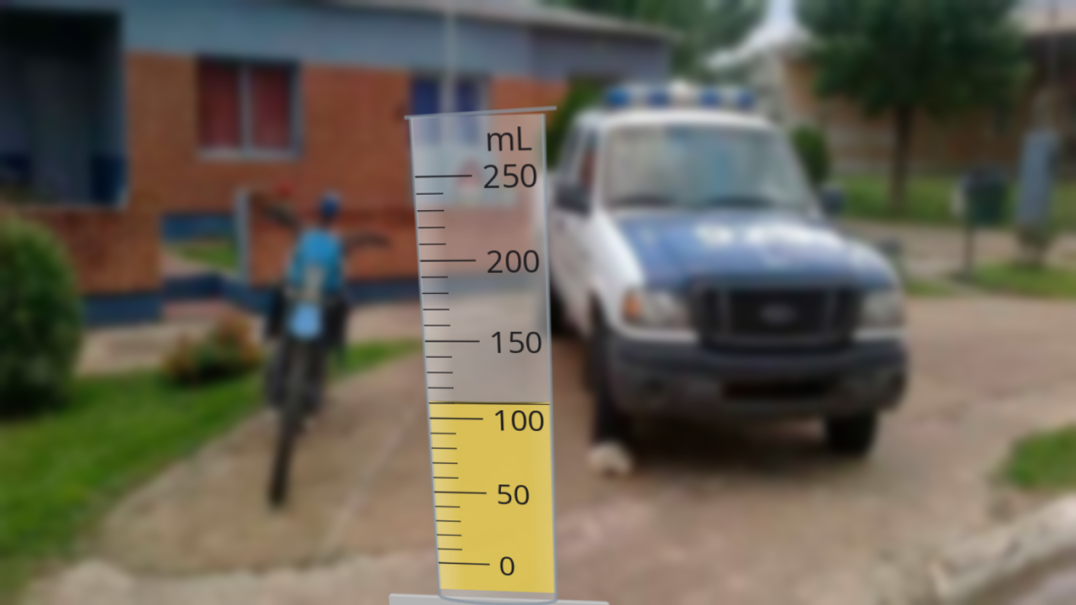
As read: 110
